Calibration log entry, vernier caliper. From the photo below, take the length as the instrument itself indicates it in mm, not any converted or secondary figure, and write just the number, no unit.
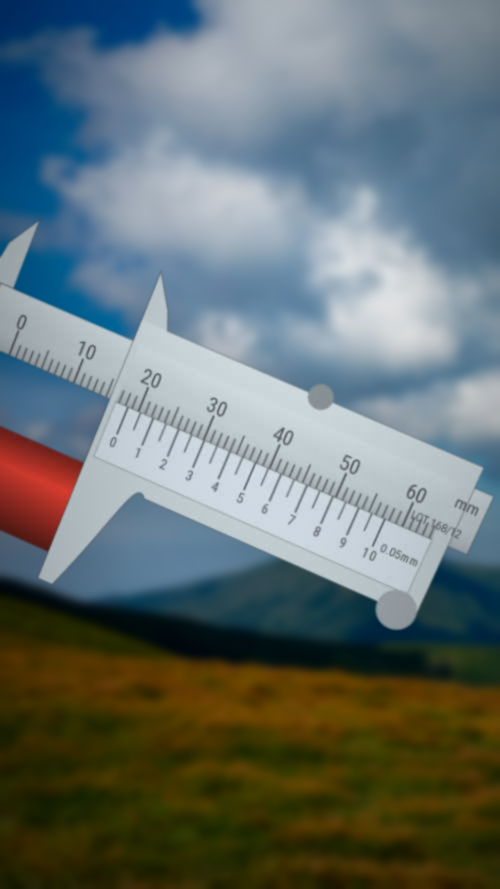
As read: 18.4
